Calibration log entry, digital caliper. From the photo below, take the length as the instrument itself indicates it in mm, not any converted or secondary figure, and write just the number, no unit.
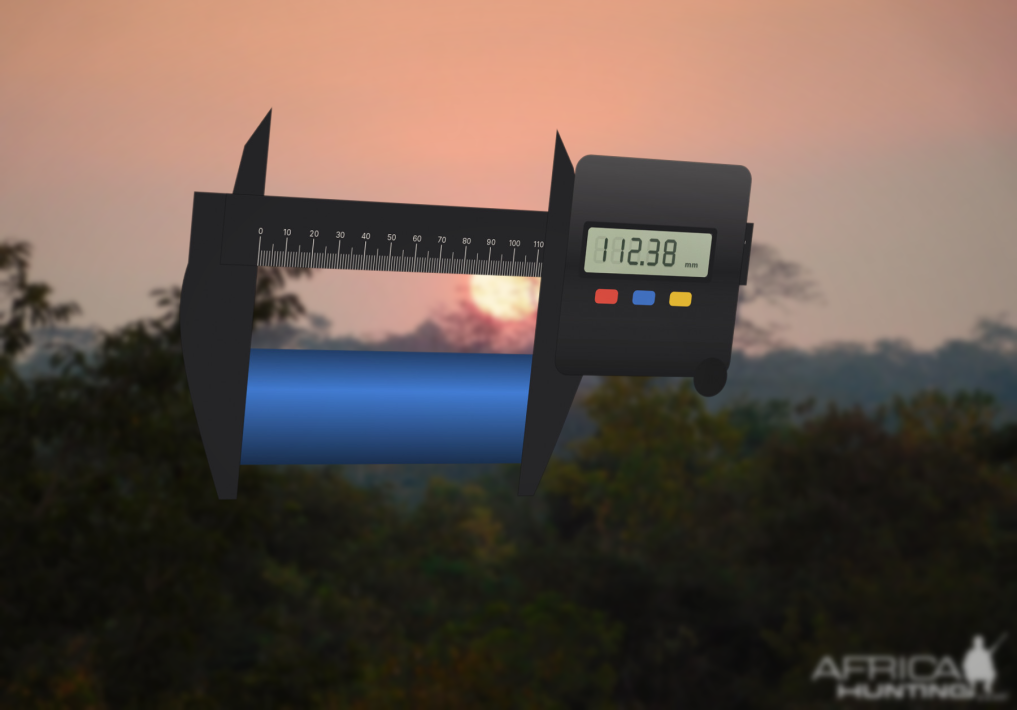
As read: 112.38
